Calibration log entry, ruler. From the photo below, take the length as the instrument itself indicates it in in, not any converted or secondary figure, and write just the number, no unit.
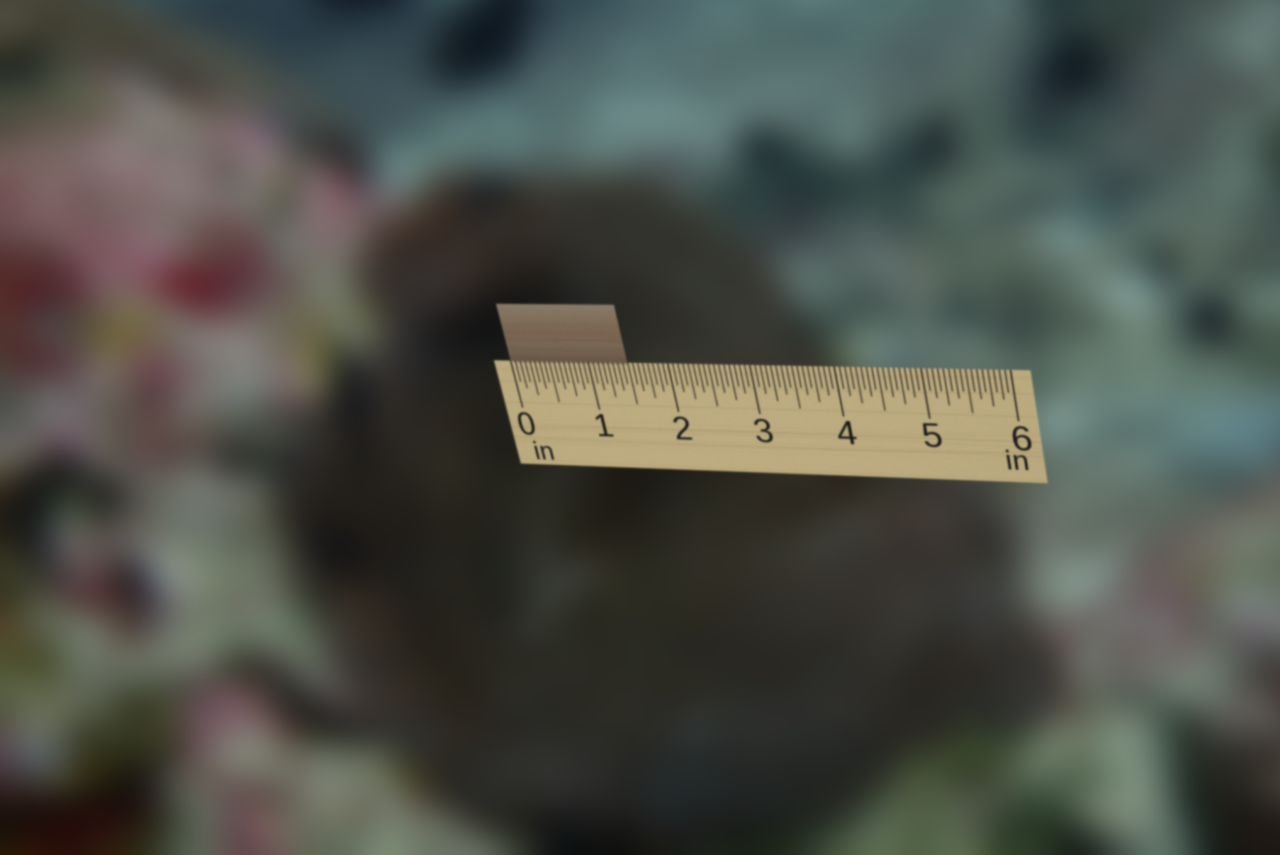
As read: 1.5
